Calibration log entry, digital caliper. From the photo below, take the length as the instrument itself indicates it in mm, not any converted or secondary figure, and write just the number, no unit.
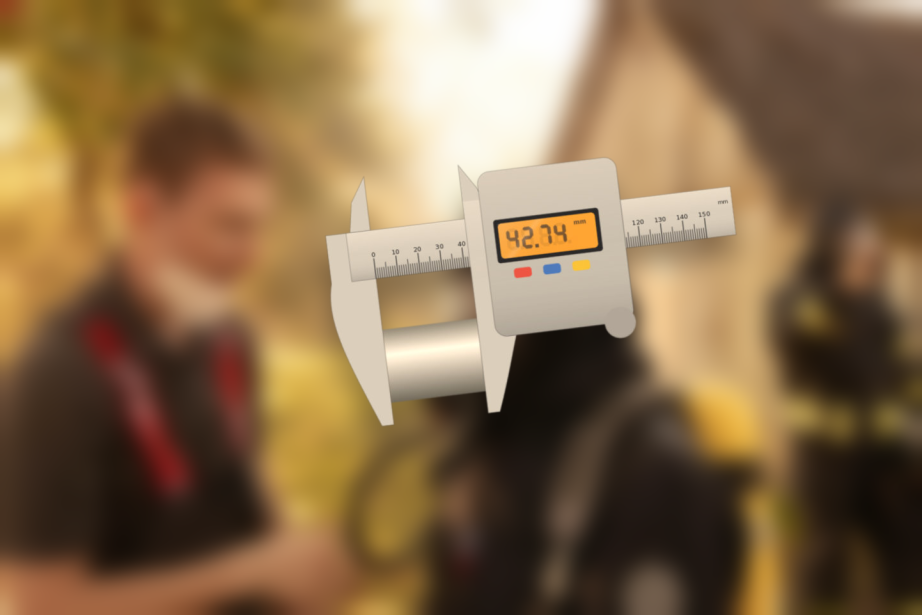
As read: 42.74
